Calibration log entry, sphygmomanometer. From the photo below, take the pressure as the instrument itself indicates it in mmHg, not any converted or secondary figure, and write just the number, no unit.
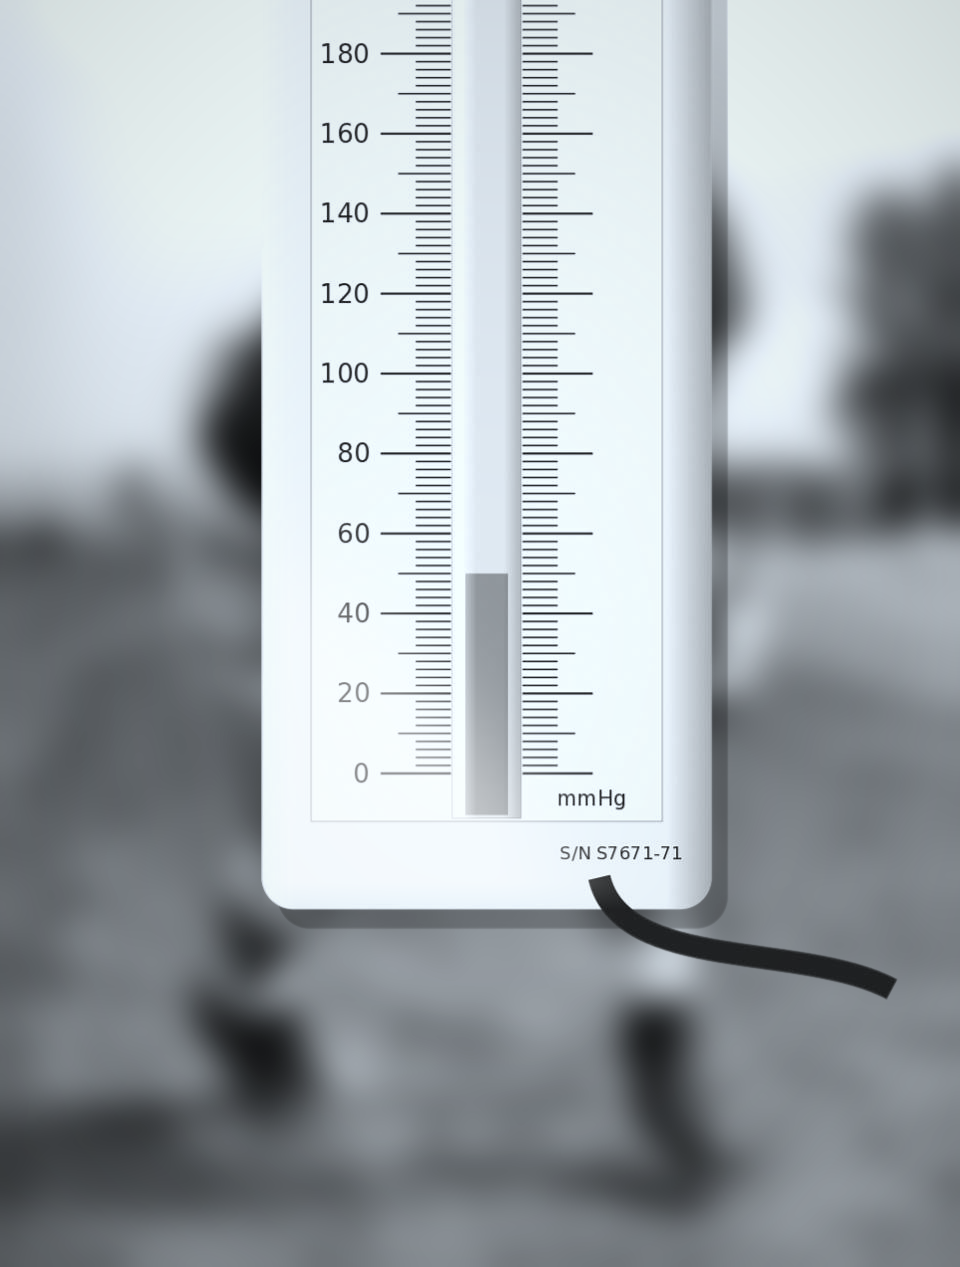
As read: 50
